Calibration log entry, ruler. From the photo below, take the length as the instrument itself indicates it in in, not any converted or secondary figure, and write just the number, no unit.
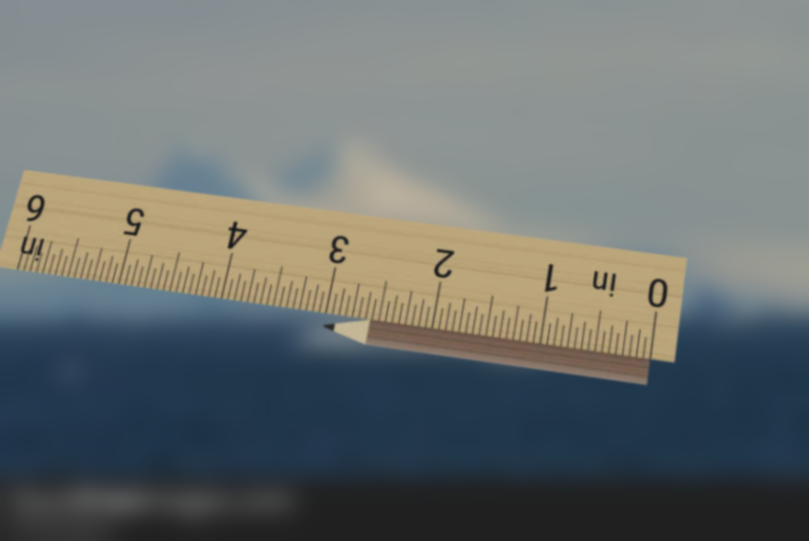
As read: 3
